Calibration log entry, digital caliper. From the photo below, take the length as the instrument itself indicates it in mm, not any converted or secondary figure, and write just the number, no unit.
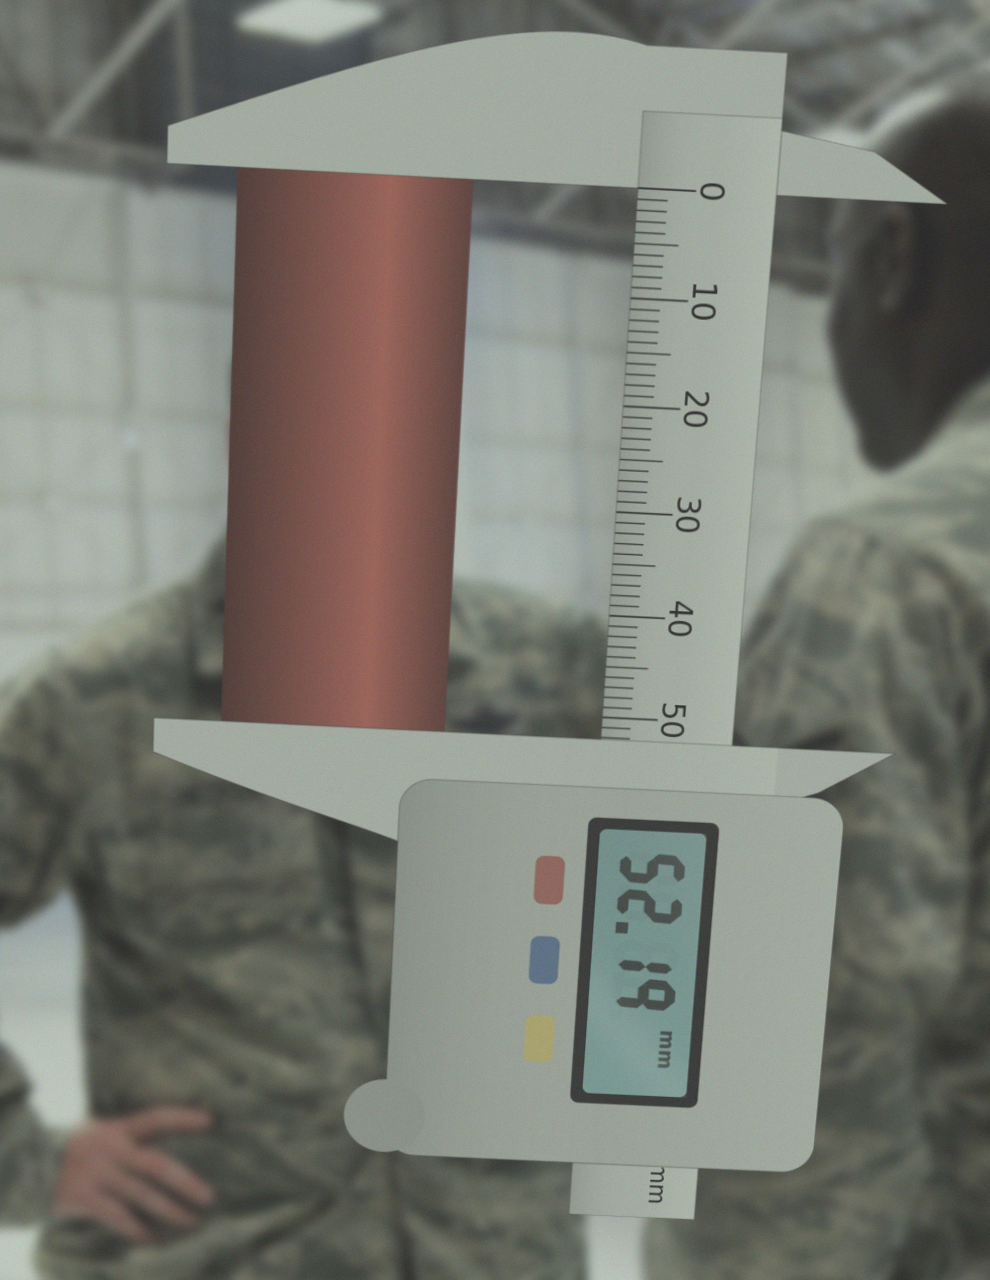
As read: 52.19
